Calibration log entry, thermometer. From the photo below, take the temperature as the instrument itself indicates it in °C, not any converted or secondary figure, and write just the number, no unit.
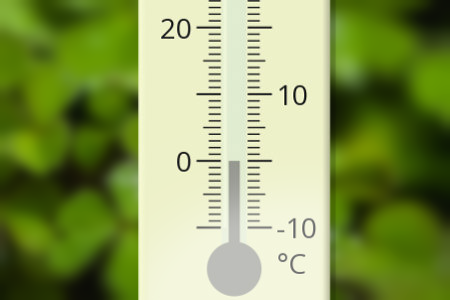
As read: 0
